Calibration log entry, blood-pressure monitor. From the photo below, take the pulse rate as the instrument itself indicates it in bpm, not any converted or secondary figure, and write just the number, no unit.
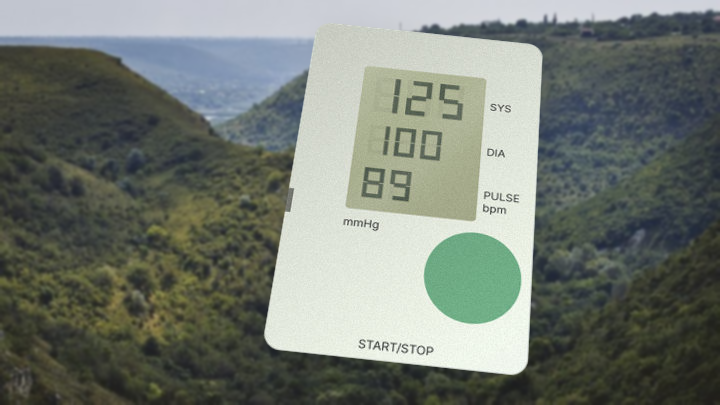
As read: 89
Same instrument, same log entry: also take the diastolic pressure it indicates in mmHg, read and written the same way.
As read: 100
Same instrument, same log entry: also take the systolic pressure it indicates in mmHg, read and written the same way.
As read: 125
